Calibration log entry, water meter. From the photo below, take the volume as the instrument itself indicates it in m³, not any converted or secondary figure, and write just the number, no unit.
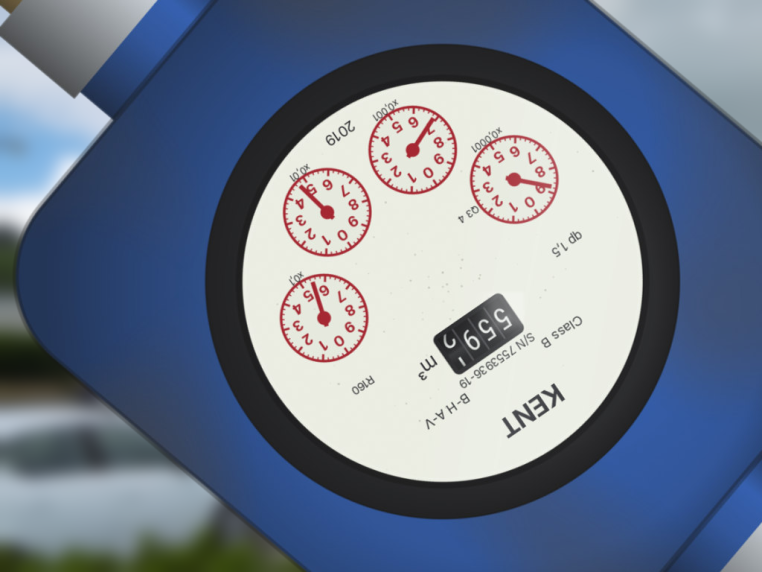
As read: 5591.5468
